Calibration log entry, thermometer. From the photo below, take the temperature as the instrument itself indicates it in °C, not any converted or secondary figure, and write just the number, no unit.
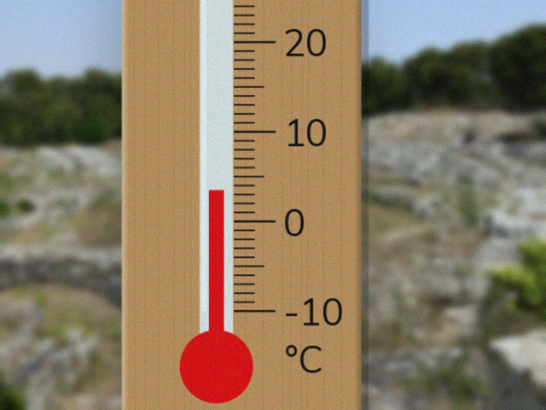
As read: 3.5
